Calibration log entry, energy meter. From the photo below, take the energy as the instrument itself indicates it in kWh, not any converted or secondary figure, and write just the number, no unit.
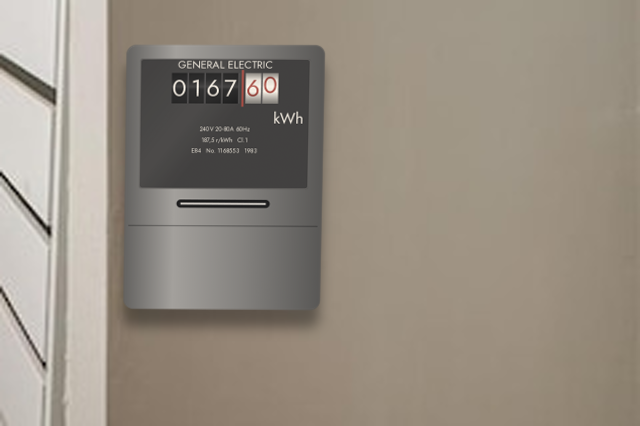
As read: 167.60
